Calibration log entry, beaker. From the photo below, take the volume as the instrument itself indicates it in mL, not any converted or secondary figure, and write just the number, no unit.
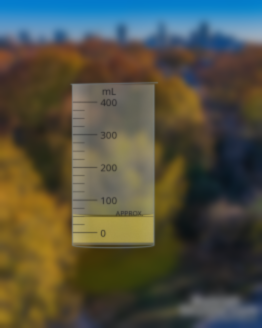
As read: 50
